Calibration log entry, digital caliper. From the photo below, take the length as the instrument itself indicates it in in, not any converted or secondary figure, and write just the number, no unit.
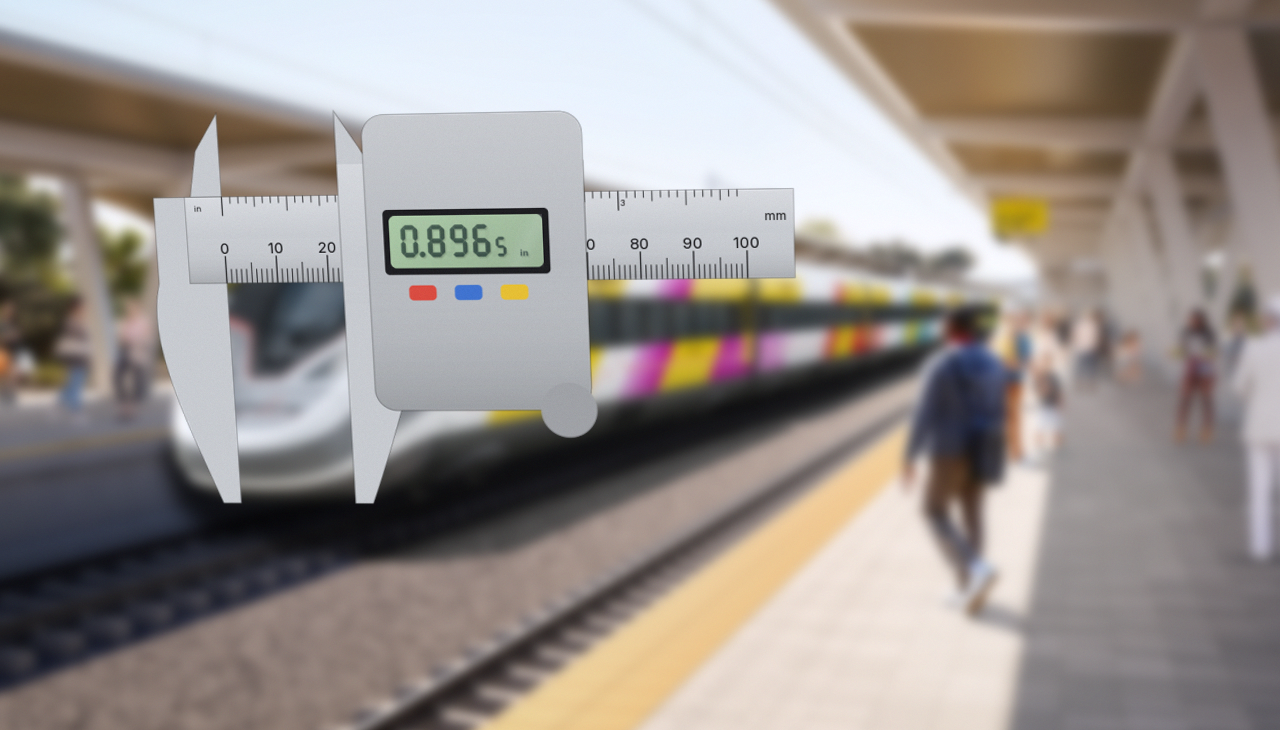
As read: 0.8965
